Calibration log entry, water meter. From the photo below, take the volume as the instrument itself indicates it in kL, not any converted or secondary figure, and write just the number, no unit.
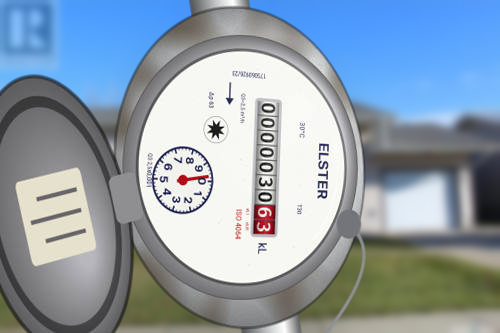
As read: 30.629
